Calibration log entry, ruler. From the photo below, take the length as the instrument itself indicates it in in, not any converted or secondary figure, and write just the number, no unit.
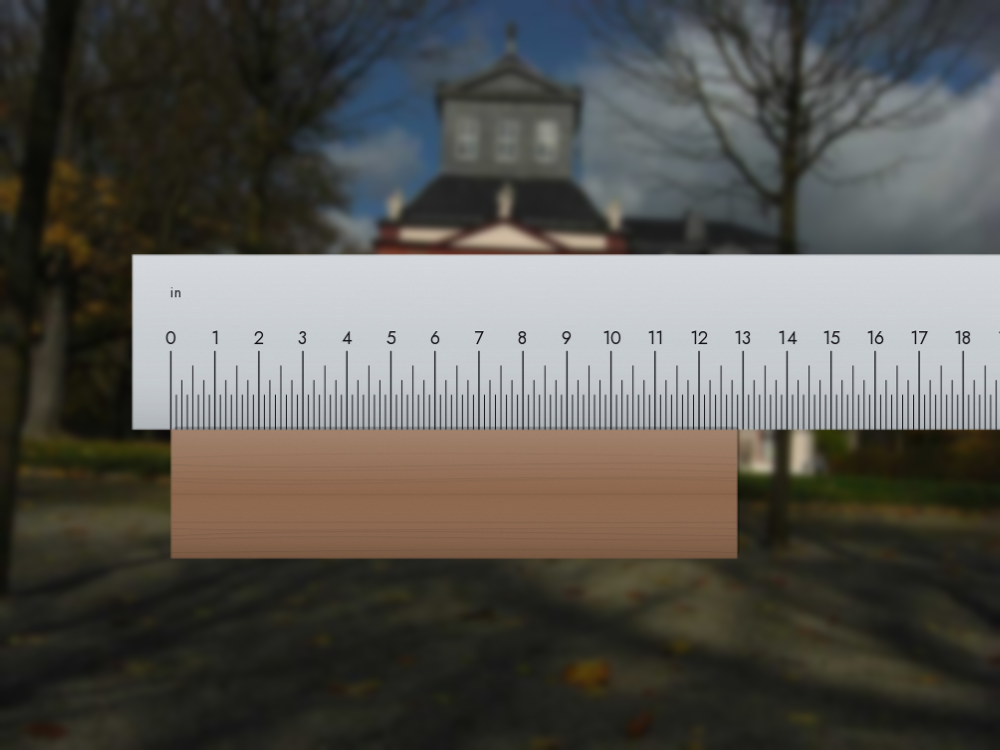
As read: 12.875
